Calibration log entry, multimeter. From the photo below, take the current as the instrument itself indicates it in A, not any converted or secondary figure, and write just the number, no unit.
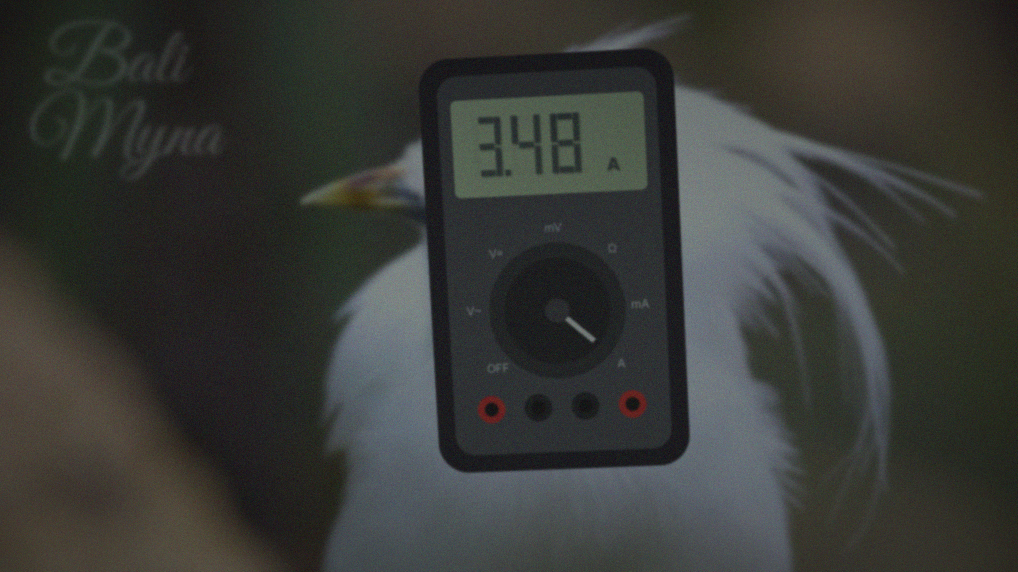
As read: 3.48
